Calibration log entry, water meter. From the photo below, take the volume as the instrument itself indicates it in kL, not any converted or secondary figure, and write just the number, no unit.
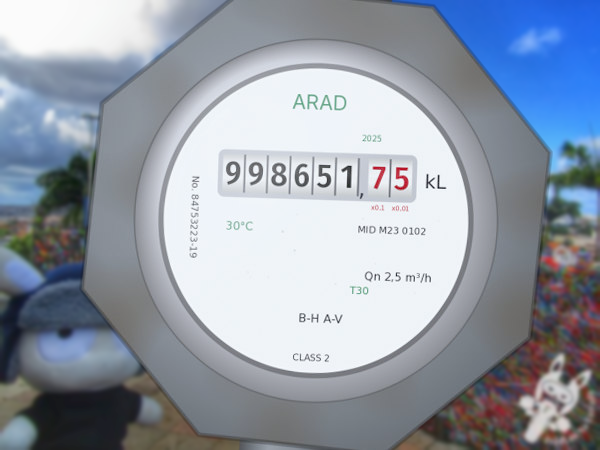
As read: 998651.75
